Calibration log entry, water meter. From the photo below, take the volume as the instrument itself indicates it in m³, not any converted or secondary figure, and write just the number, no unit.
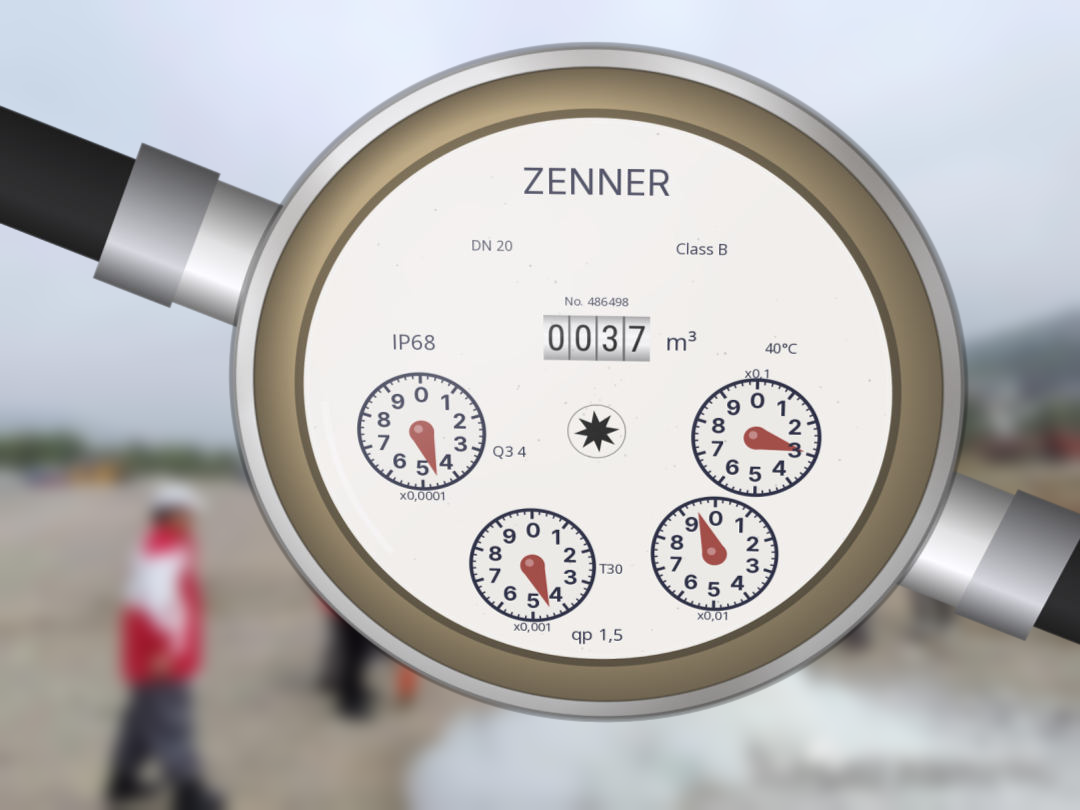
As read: 37.2944
